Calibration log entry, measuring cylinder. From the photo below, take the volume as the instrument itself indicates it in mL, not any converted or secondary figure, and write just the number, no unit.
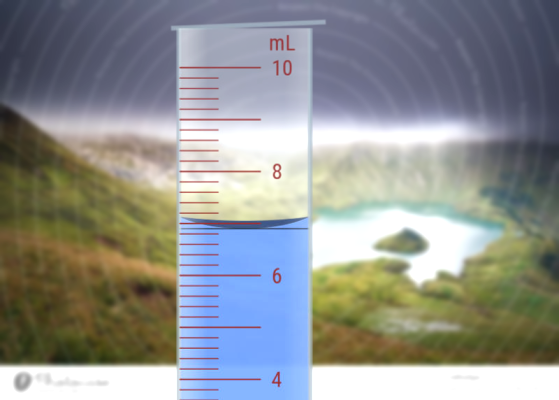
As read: 6.9
